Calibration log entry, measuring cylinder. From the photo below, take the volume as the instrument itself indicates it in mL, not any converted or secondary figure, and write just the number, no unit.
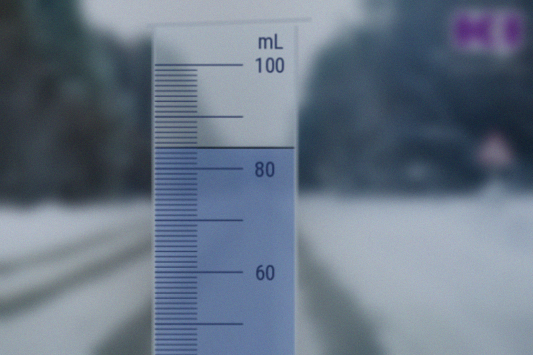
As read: 84
